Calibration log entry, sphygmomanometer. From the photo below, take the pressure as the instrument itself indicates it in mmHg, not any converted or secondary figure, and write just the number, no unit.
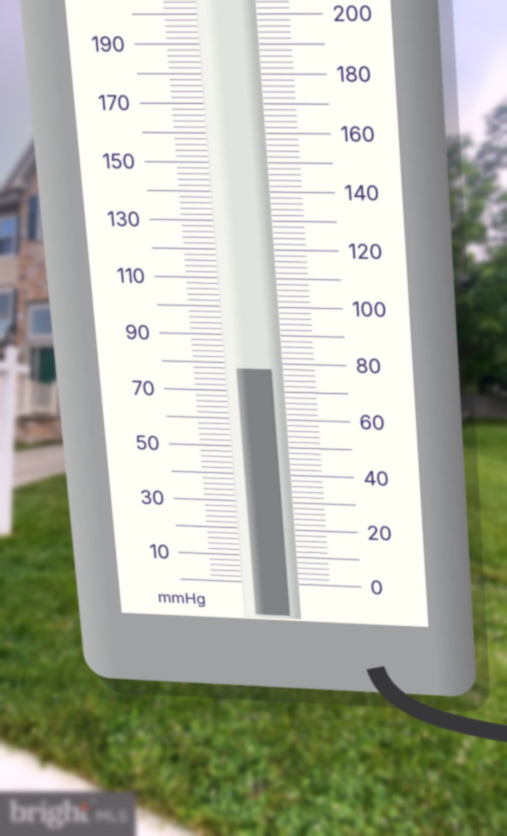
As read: 78
